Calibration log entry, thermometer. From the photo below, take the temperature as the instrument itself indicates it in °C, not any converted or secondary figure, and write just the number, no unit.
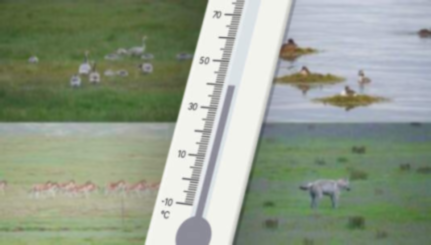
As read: 40
